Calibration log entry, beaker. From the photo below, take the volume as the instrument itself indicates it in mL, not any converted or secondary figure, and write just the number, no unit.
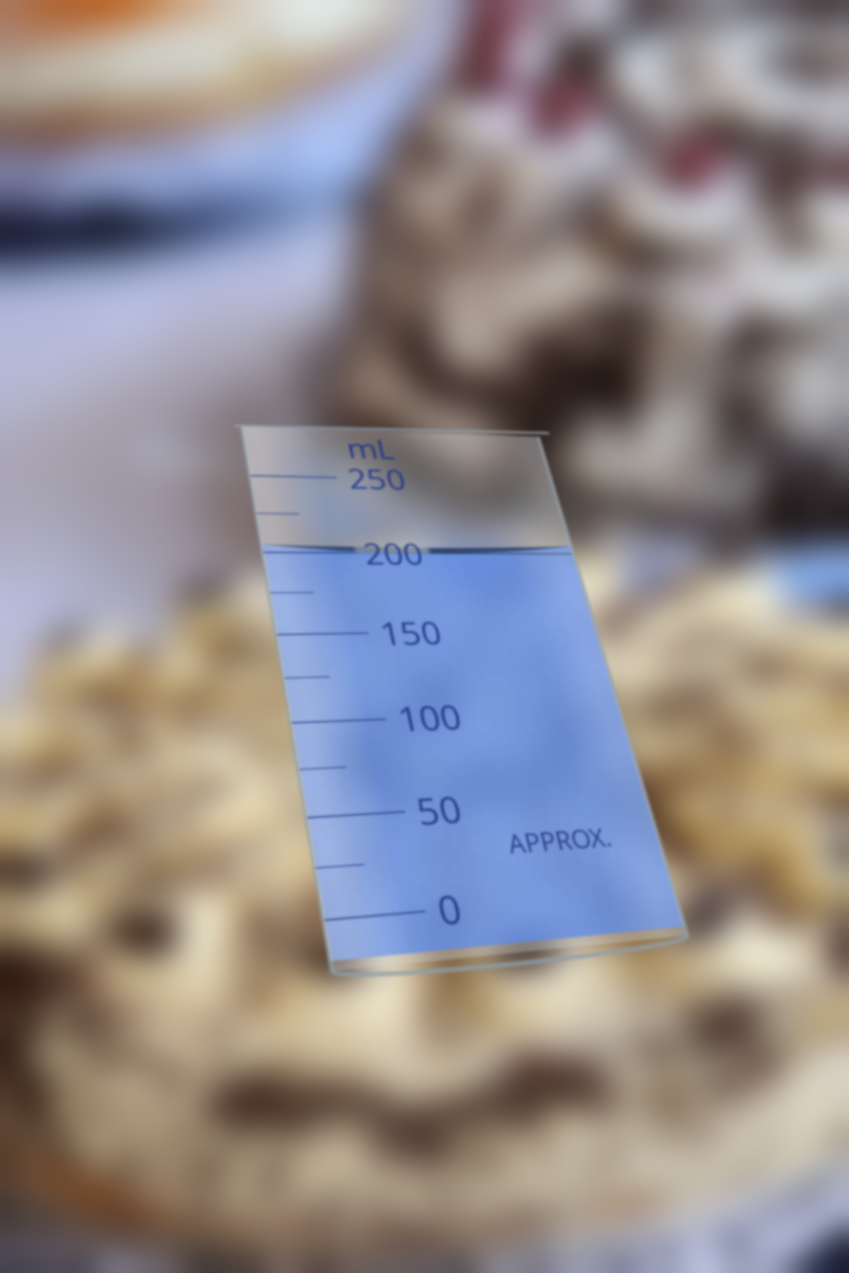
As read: 200
